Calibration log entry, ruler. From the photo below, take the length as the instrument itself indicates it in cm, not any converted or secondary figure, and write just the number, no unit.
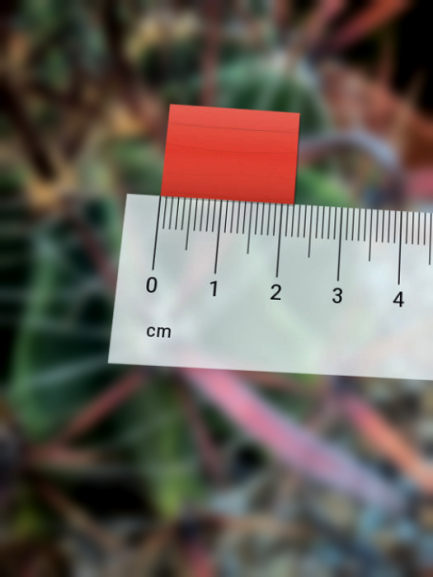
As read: 2.2
